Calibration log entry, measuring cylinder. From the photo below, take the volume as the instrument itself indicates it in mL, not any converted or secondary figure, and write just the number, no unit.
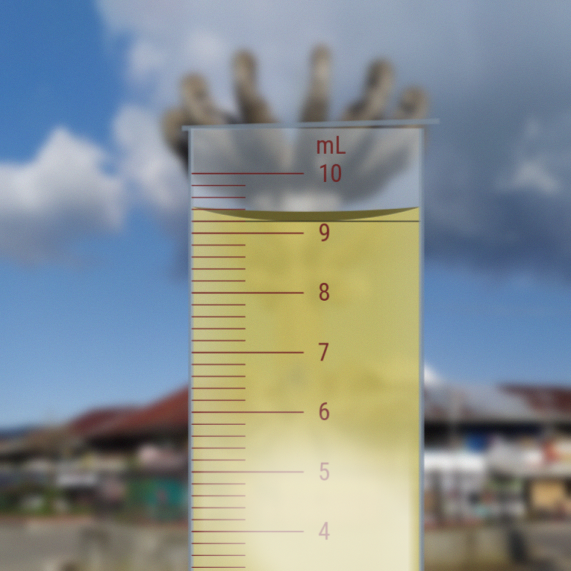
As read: 9.2
